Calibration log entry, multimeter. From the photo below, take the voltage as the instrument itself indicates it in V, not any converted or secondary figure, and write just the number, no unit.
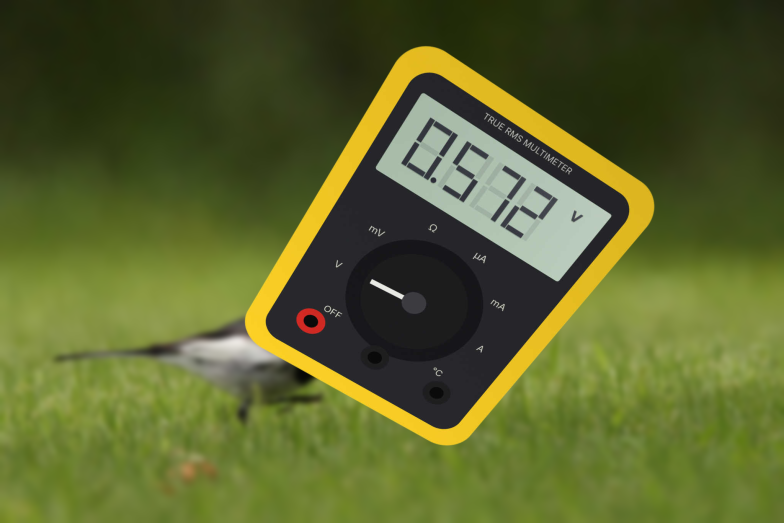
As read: 0.572
